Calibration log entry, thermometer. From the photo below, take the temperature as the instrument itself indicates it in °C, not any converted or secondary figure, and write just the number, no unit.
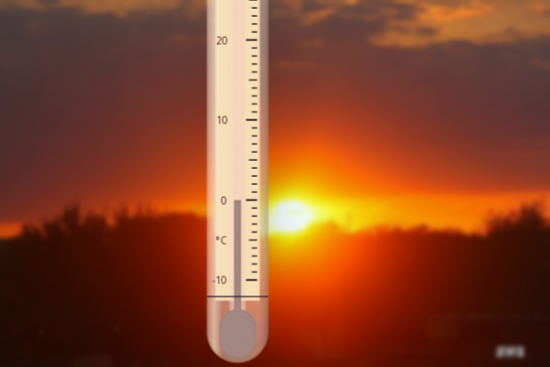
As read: 0
